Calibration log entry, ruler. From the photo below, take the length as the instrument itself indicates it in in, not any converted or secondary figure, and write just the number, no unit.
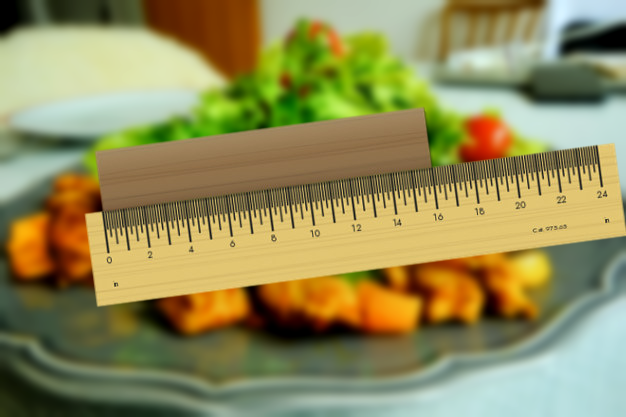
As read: 16
